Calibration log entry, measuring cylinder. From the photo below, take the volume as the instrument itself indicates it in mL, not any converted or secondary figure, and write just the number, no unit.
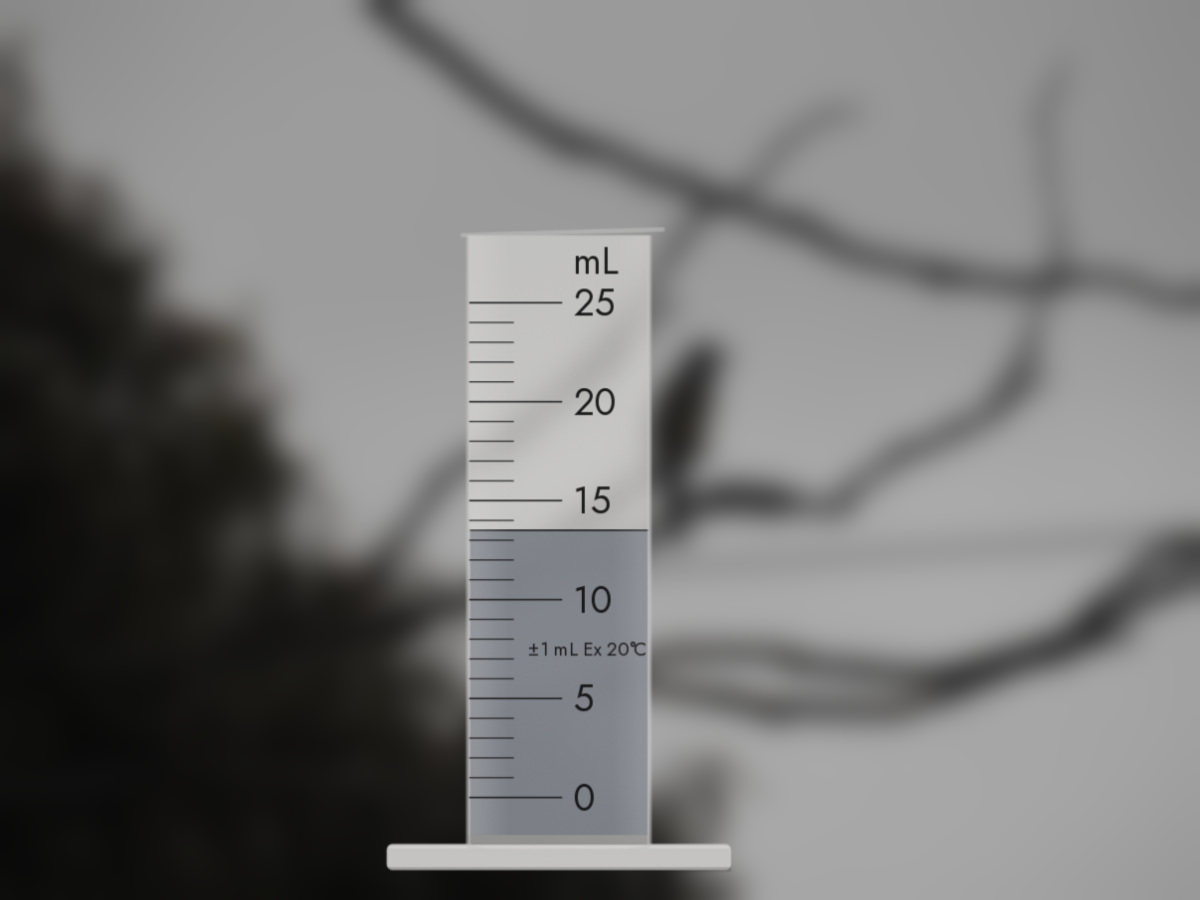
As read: 13.5
